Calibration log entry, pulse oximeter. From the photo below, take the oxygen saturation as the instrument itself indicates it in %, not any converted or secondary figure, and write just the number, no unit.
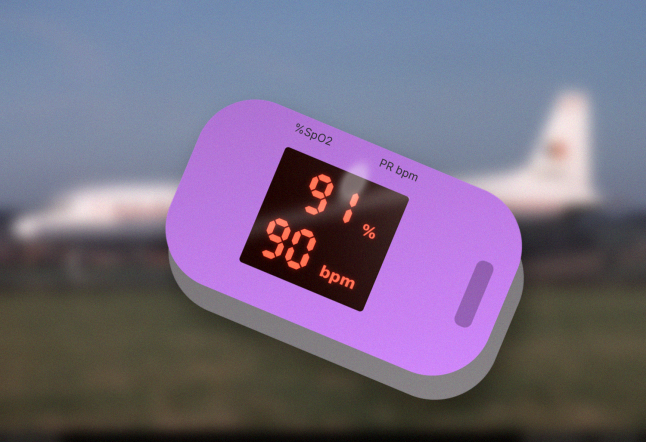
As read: 91
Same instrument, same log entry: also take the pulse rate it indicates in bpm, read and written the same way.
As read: 90
